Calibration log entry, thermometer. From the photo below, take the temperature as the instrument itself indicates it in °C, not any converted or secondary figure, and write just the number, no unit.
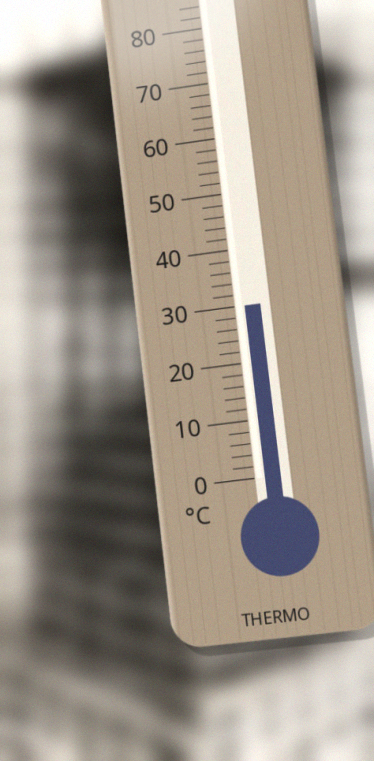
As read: 30
